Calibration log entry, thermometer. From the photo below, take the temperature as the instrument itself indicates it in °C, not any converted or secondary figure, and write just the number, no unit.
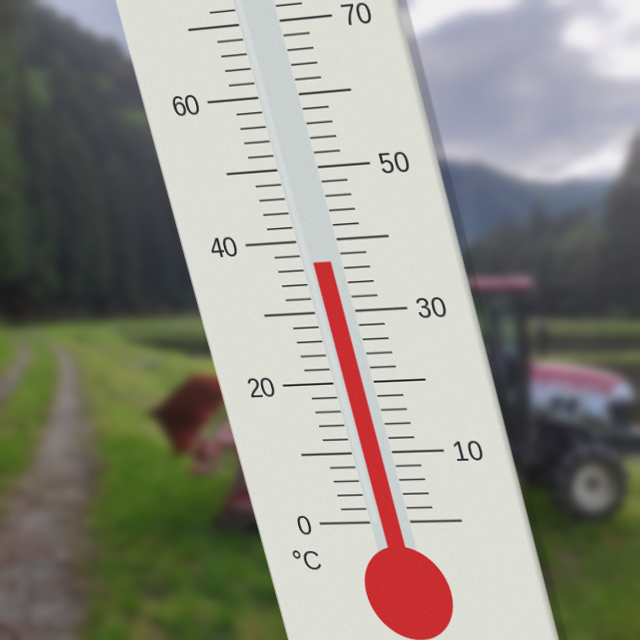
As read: 37
